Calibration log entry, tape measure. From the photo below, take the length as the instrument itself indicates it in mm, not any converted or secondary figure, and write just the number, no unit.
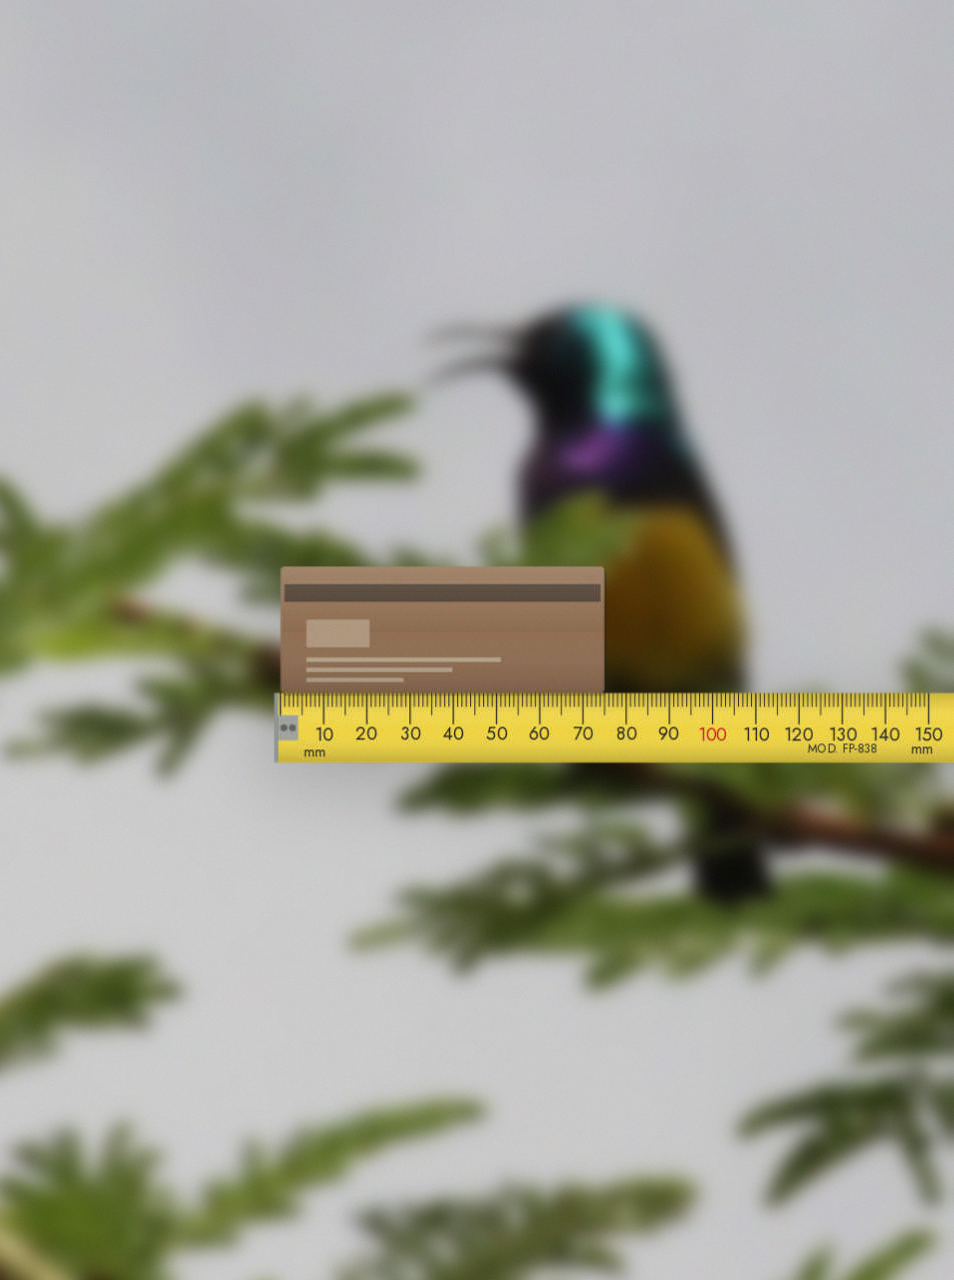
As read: 75
